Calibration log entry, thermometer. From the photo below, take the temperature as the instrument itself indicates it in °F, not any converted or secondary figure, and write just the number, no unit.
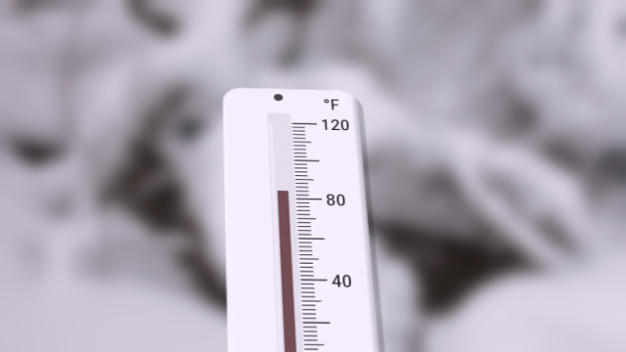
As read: 84
